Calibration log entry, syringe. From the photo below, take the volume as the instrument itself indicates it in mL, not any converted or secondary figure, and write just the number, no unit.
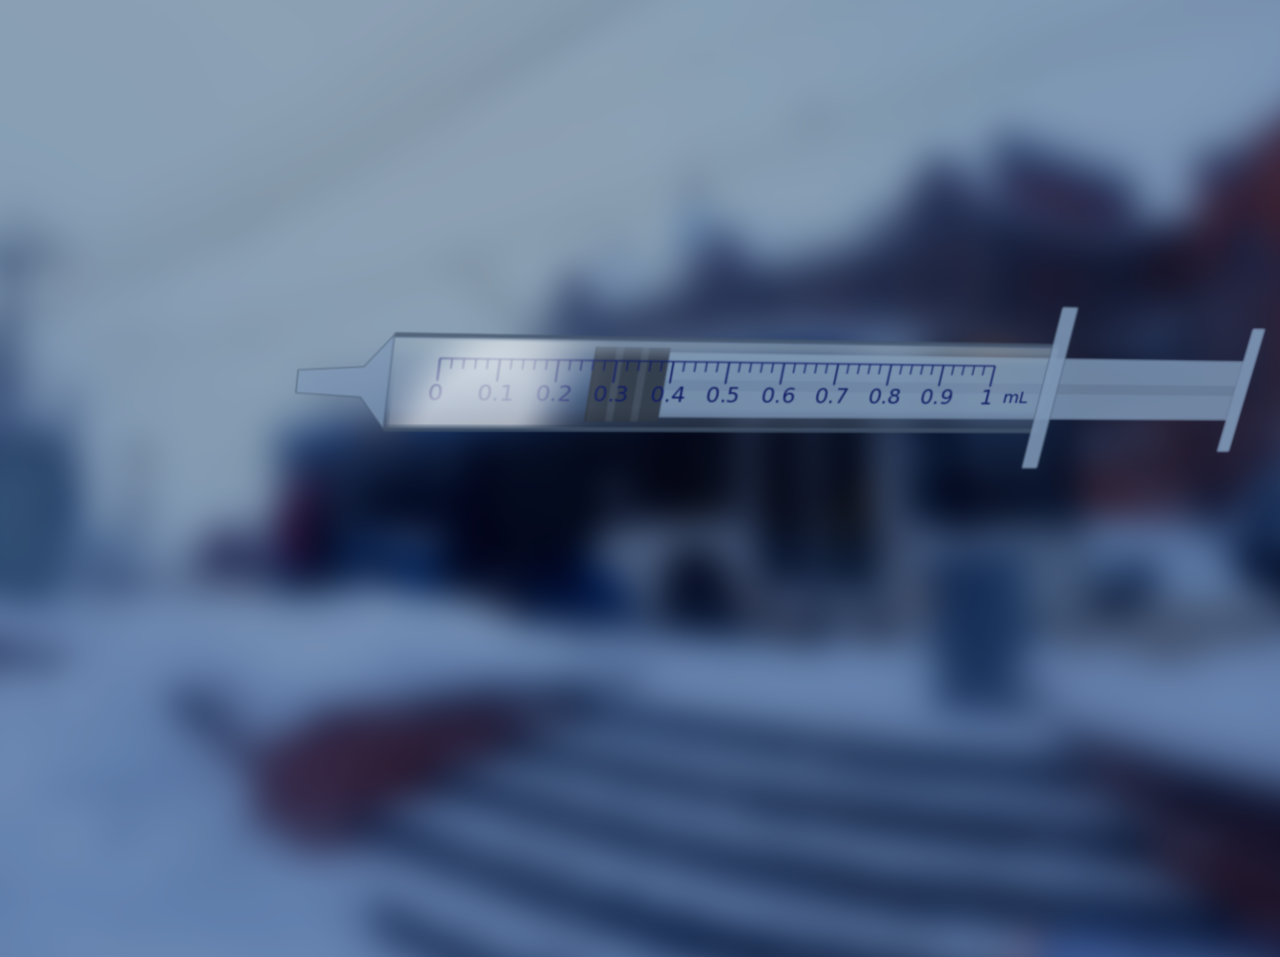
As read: 0.26
